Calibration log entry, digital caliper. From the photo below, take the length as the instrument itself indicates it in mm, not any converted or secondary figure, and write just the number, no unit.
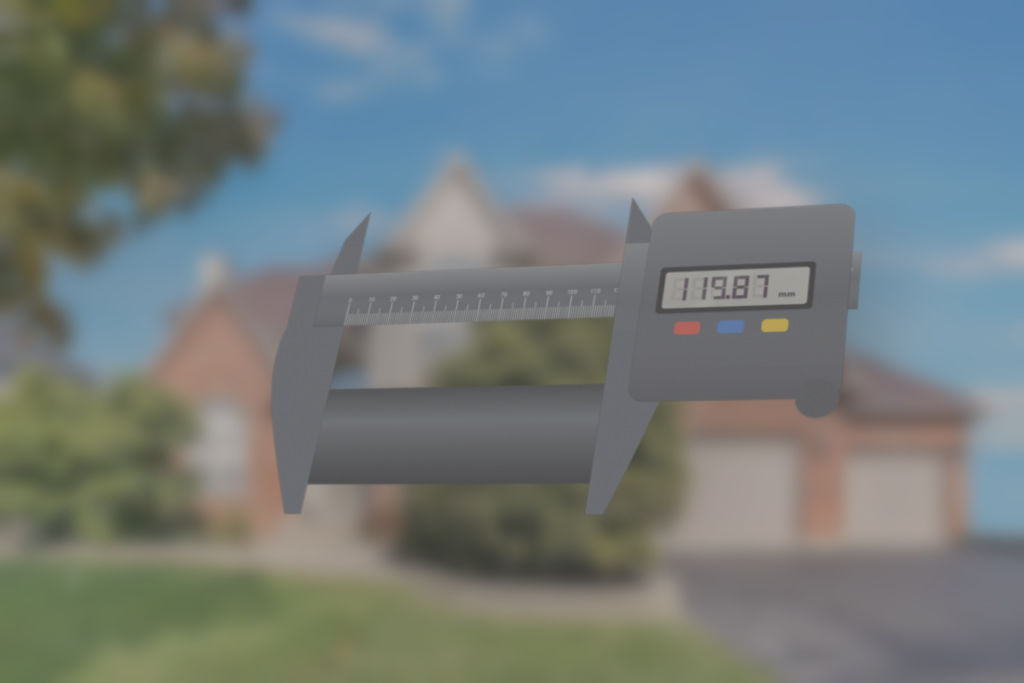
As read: 119.87
